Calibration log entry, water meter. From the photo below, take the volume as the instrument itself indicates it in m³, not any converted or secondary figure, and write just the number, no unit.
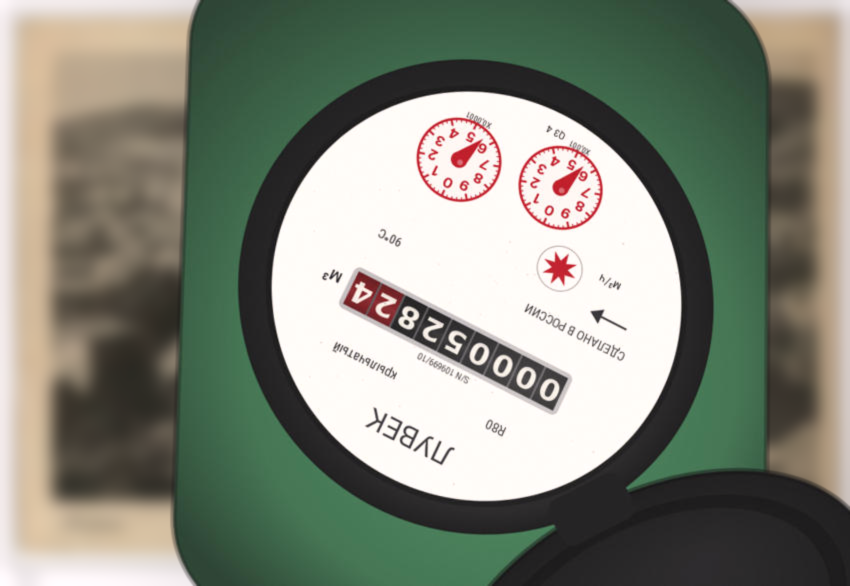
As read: 528.2455
